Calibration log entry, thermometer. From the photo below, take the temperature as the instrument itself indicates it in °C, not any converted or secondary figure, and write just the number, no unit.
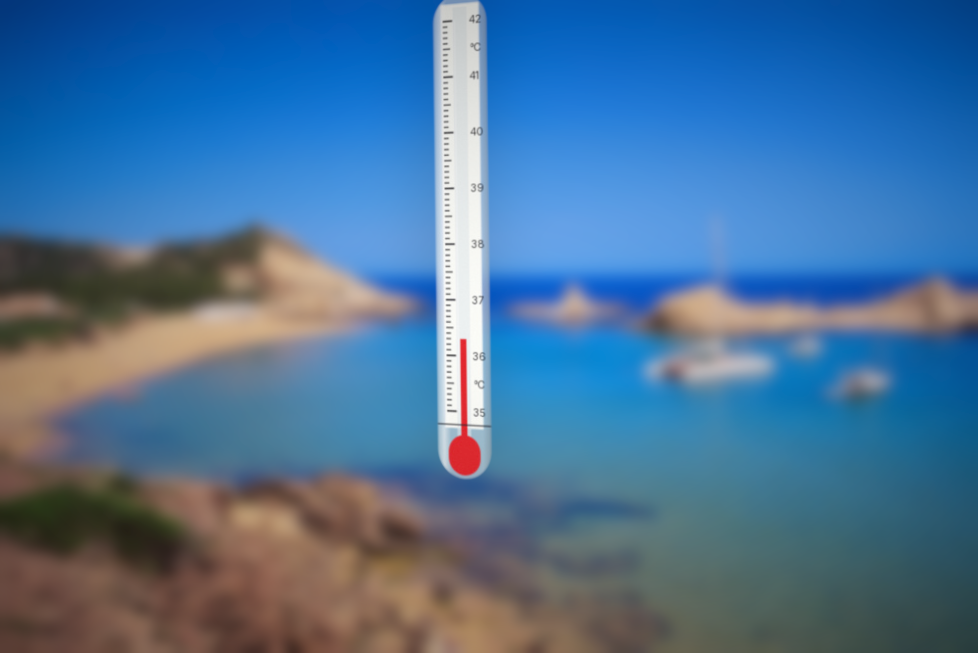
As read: 36.3
